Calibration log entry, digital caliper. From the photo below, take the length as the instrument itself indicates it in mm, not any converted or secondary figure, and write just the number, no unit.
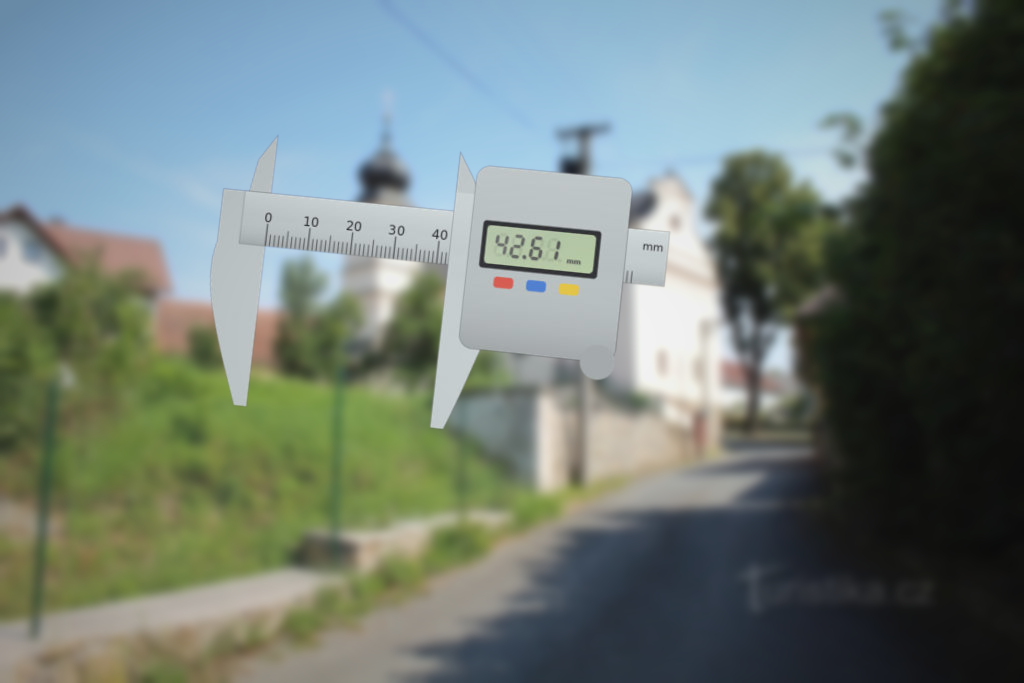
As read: 42.61
